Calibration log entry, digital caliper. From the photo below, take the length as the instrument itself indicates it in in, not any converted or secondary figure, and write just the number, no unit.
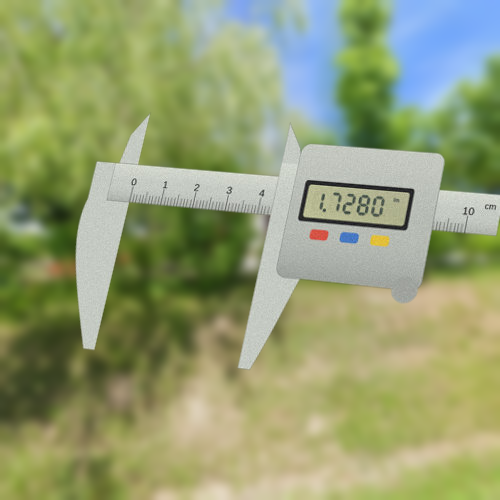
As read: 1.7280
